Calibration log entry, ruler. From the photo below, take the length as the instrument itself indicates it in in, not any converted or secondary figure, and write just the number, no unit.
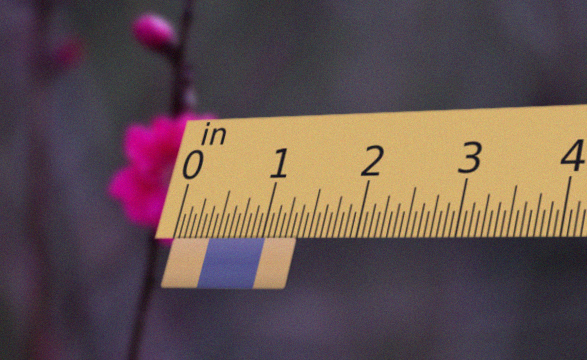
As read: 1.375
